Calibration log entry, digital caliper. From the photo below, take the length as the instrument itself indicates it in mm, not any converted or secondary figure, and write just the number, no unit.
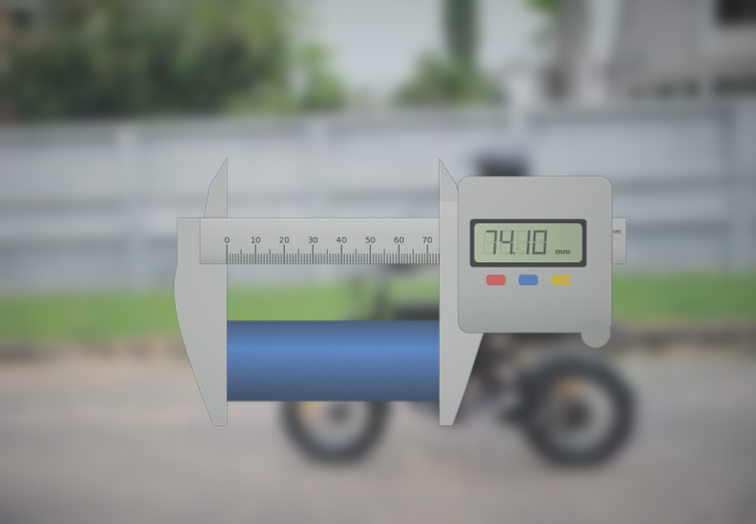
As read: 74.10
